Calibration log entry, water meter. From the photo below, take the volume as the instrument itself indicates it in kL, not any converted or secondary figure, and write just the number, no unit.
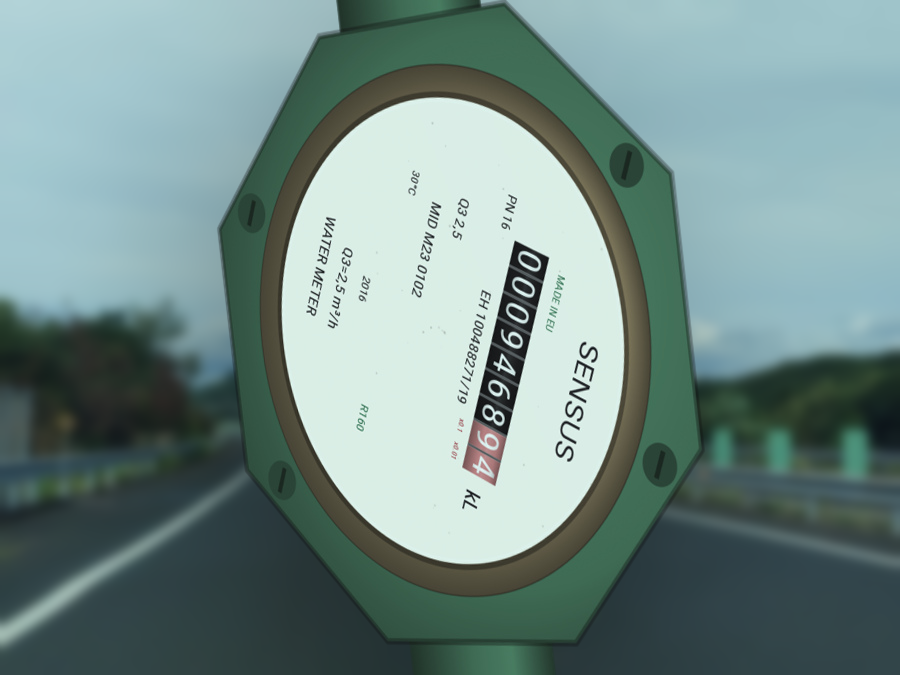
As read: 9468.94
